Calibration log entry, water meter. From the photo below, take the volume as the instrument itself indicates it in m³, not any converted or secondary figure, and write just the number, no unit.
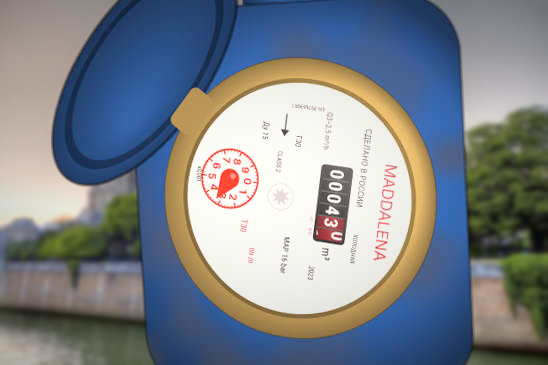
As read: 4.303
